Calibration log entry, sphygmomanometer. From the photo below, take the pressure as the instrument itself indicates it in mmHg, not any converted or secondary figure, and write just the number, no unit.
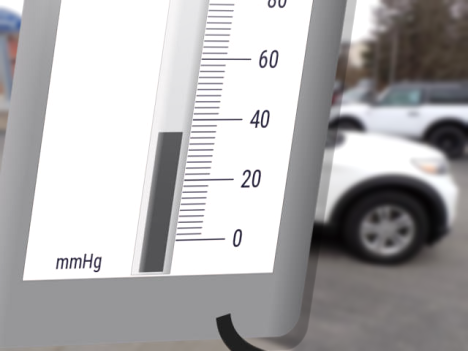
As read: 36
